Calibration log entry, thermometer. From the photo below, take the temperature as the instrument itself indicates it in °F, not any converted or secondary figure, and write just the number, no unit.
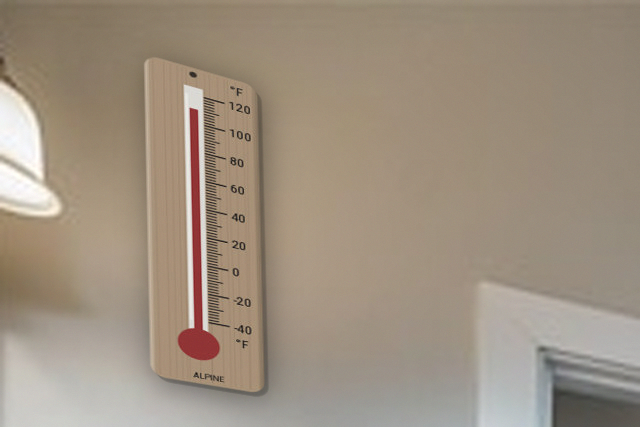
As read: 110
